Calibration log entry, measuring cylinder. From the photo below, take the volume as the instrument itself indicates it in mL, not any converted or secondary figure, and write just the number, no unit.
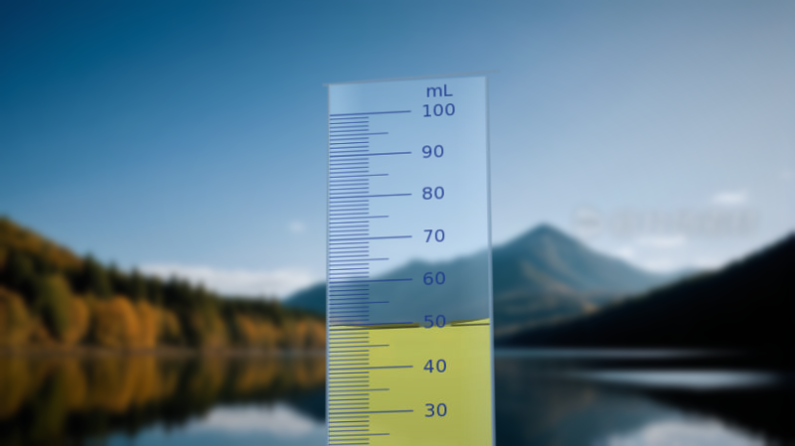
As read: 49
